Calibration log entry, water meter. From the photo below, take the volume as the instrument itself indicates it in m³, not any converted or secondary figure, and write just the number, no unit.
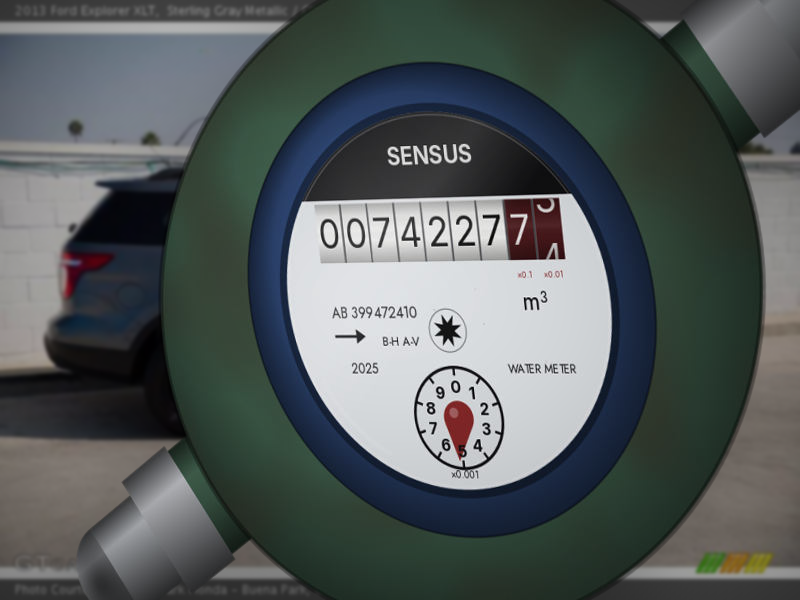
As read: 74227.735
